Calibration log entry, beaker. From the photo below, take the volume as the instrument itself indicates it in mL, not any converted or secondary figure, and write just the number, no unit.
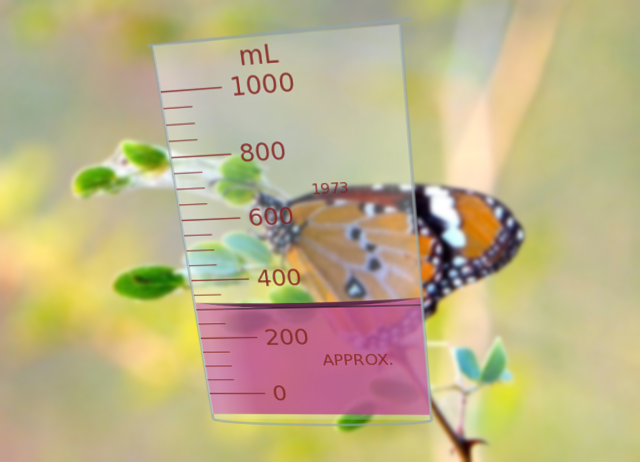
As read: 300
